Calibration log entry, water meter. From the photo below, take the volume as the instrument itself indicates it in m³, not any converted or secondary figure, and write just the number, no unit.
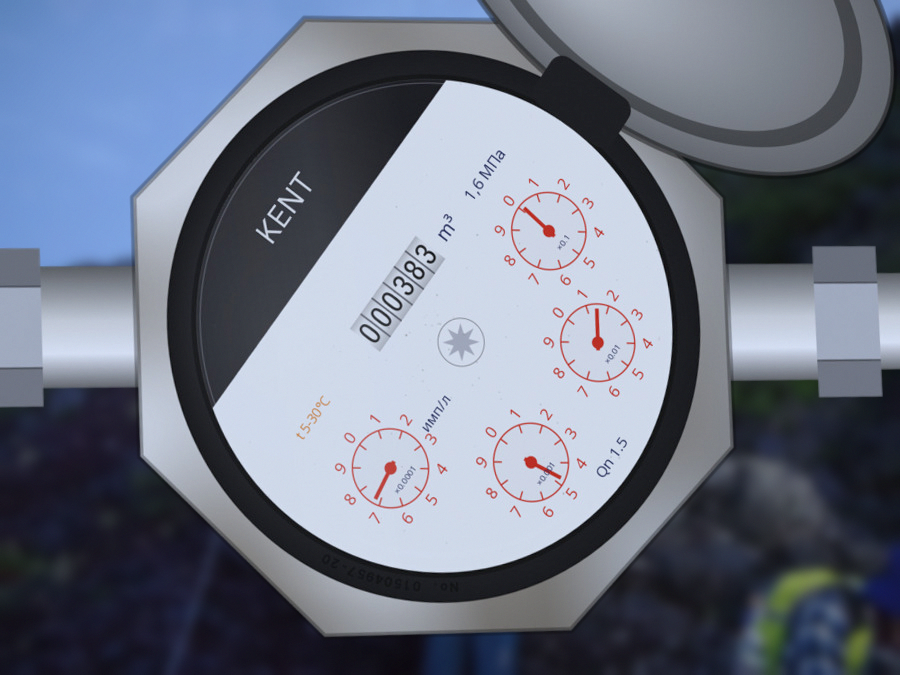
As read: 383.0147
